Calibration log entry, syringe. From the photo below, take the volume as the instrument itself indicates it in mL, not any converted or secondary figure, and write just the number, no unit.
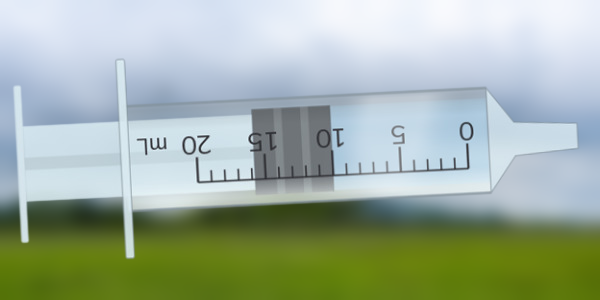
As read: 10
